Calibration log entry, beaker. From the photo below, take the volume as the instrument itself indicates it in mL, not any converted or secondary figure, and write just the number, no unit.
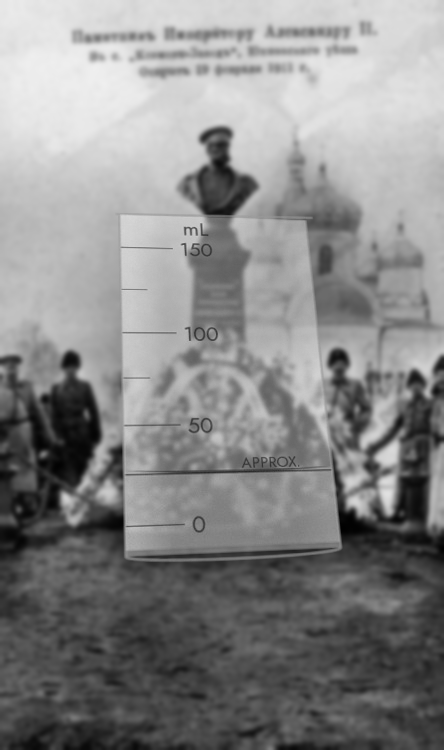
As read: 25
